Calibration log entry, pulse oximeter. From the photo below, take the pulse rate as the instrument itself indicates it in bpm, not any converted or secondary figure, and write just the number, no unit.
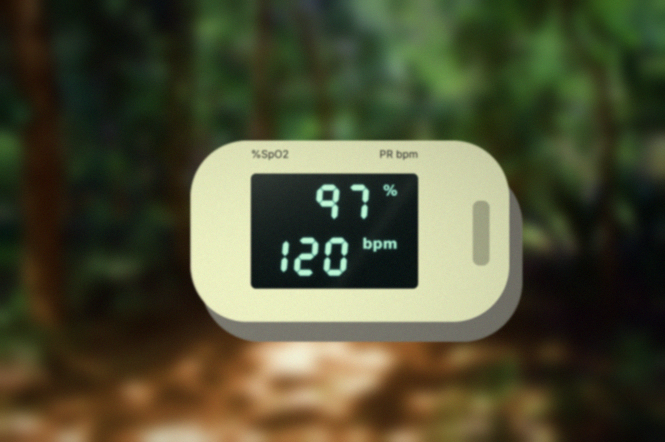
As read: 120
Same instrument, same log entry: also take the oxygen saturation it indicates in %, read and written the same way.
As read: 97
